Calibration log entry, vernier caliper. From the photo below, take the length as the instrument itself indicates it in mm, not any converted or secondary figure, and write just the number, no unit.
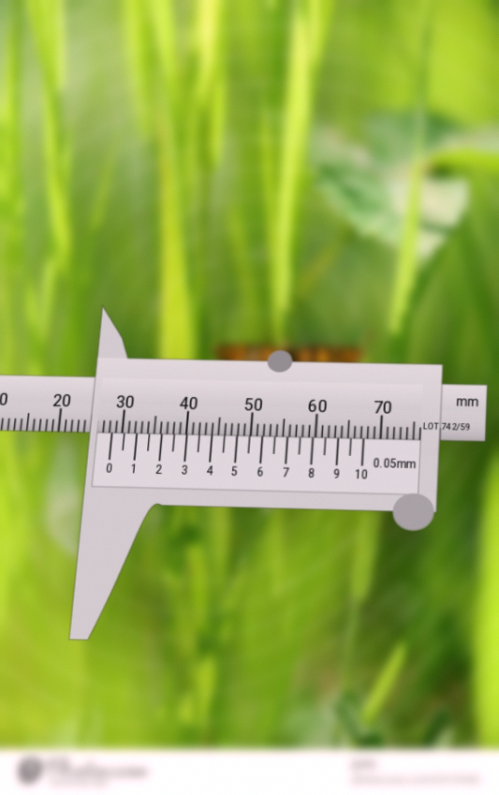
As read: 28.4
